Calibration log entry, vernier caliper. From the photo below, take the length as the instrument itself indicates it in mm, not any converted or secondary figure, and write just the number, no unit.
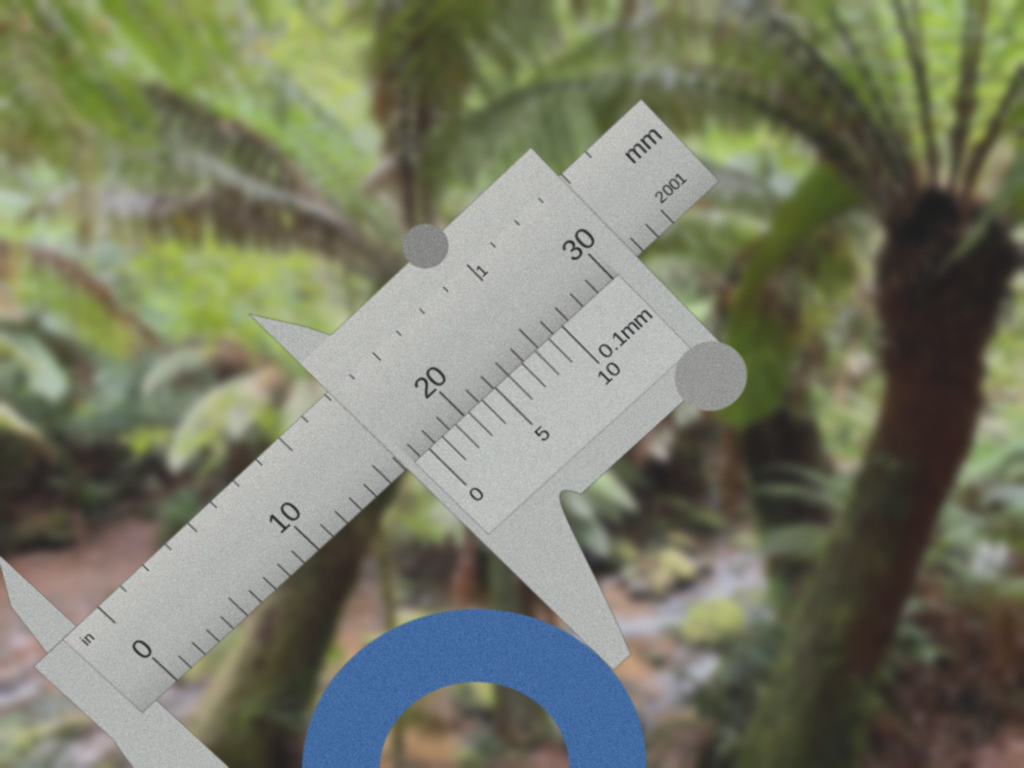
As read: 17.6
